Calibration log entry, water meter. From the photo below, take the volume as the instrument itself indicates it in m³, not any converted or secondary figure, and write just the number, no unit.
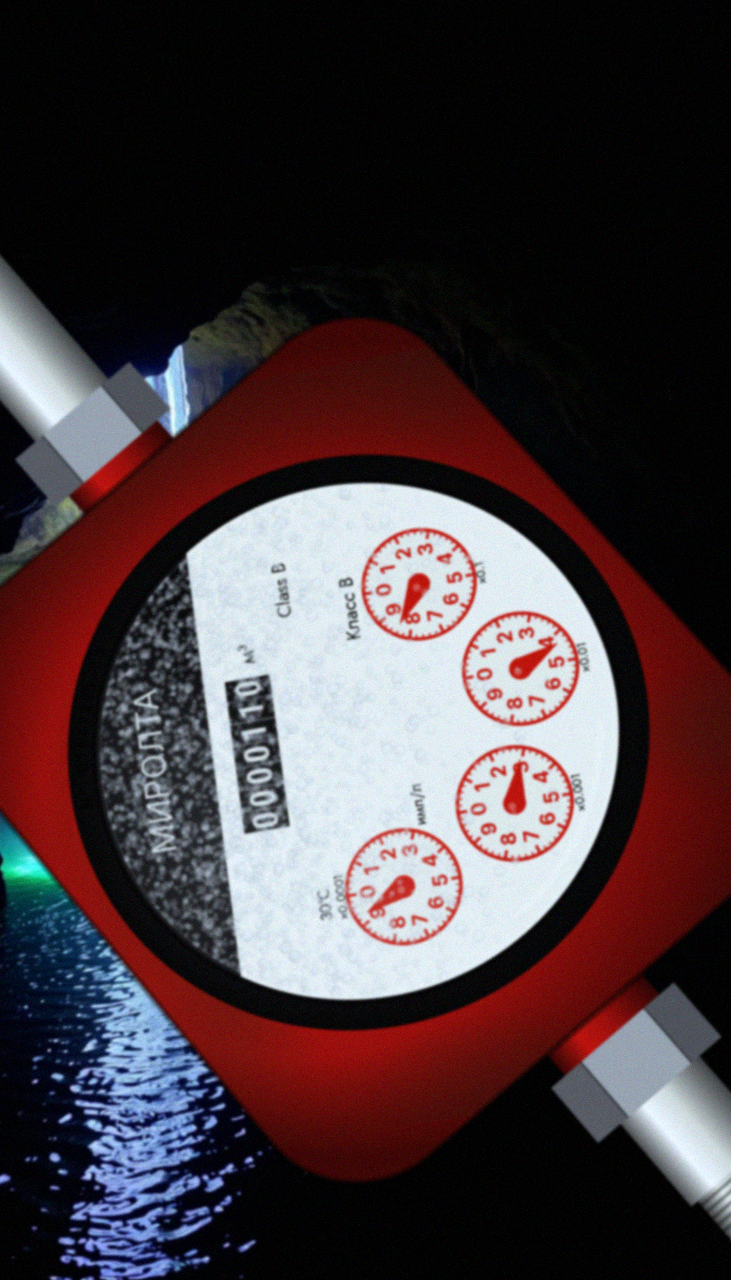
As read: 110.8429
